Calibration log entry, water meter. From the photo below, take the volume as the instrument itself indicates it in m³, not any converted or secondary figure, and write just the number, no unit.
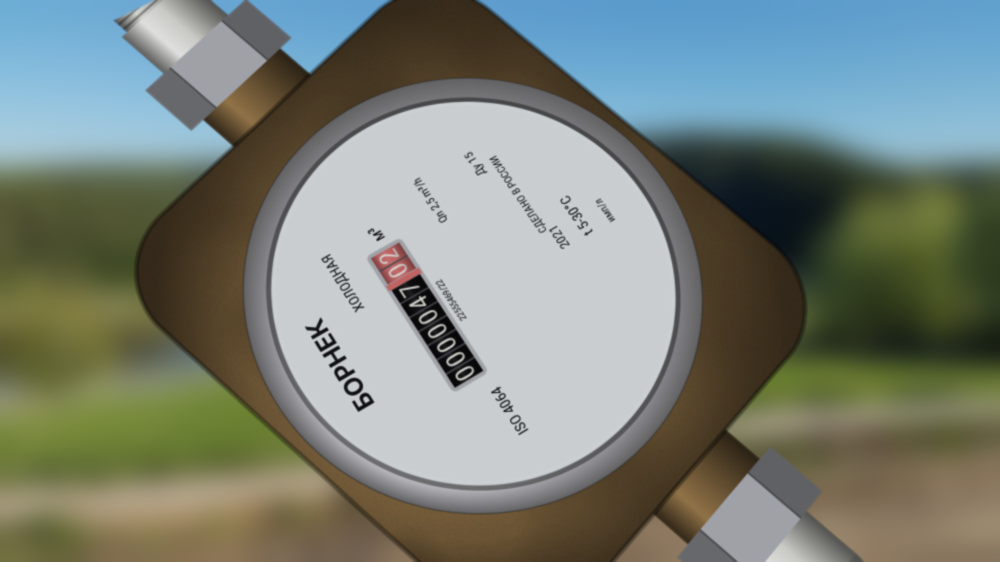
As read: 47.02
